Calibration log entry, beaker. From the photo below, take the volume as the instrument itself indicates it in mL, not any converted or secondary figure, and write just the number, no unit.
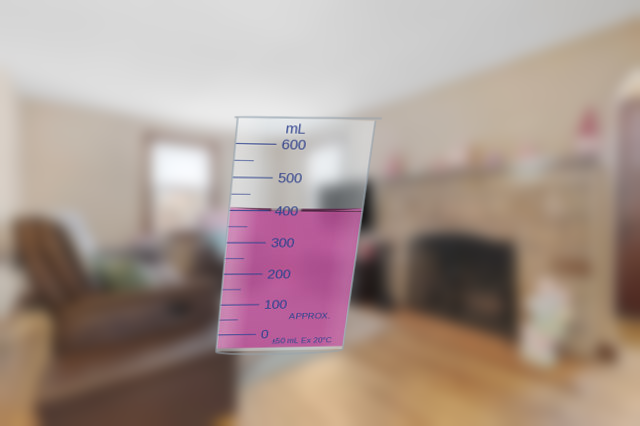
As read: 400
